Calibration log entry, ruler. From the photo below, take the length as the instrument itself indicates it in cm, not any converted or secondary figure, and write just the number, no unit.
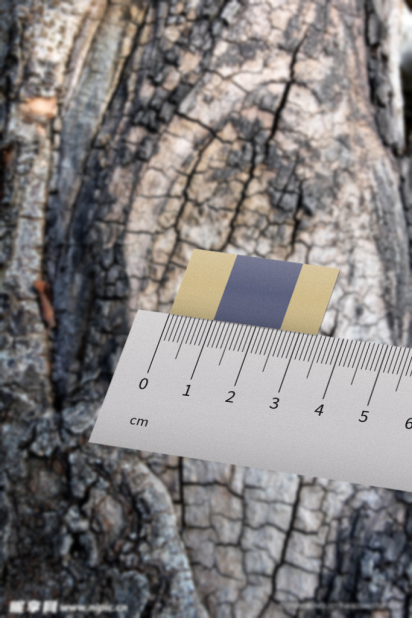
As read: 3.4
